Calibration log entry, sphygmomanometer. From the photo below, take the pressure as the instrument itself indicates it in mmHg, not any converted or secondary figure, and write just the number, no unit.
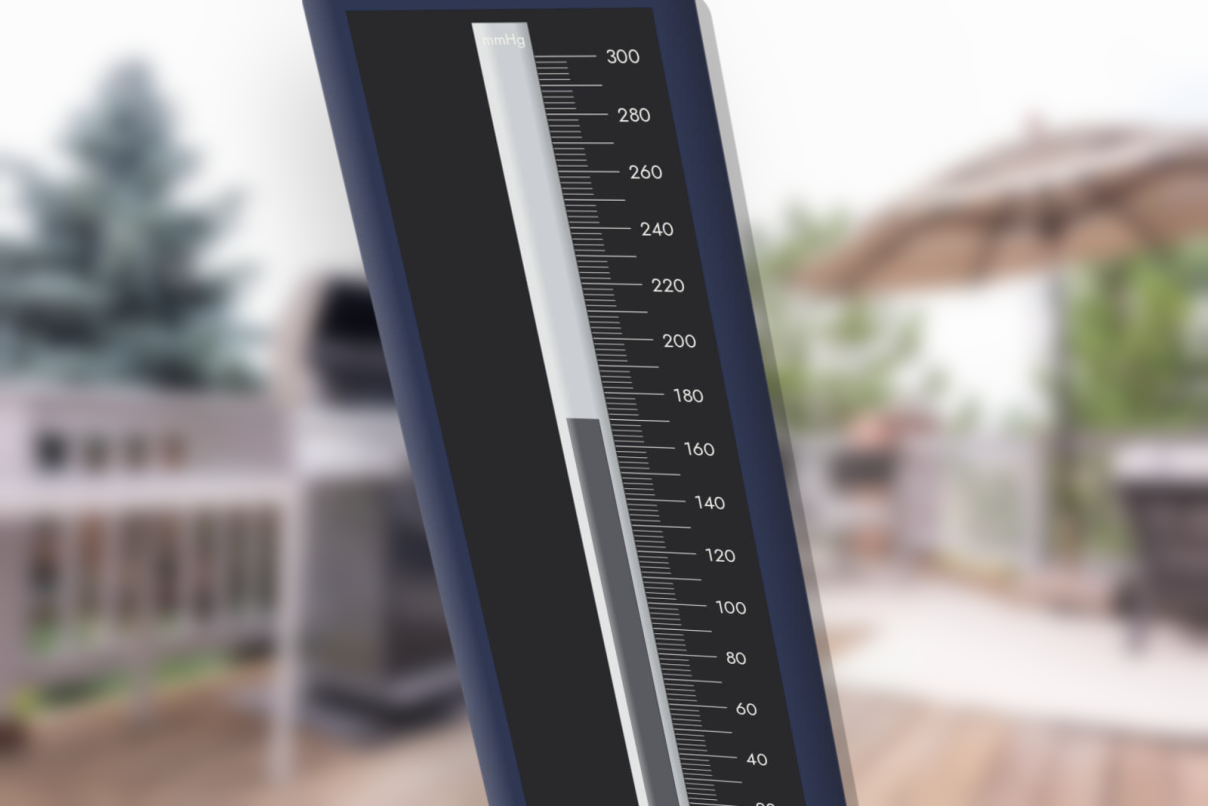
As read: 170
